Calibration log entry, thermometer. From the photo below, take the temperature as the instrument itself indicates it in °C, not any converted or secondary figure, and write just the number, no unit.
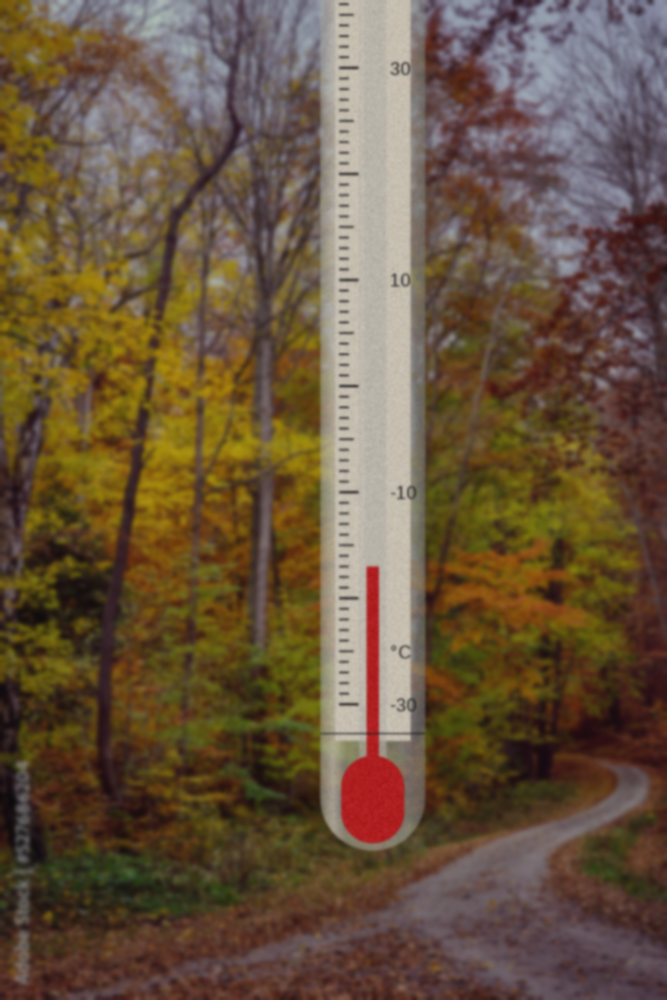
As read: -17
